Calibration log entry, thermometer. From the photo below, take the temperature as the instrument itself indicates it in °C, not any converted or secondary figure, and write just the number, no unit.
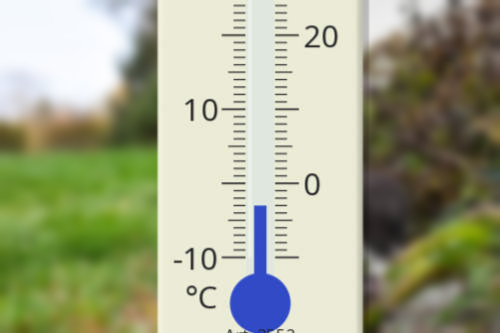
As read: -3
